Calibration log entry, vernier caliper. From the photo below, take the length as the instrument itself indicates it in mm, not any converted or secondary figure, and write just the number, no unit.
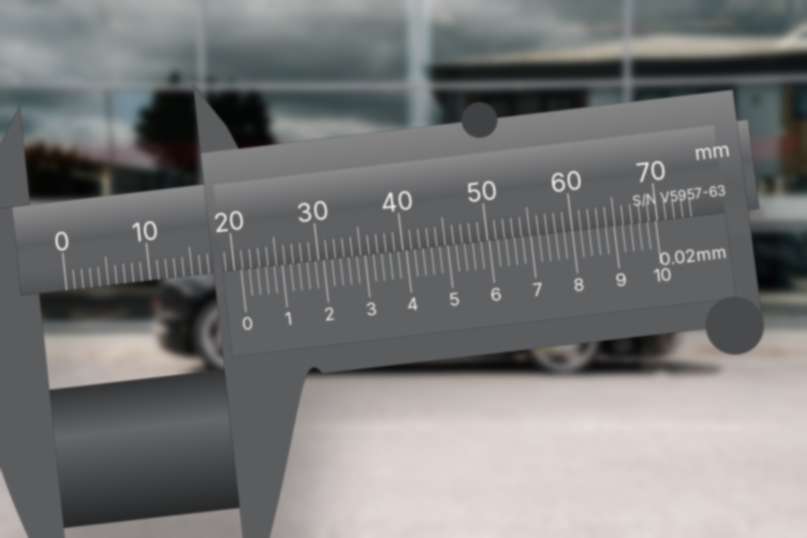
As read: 20.8
